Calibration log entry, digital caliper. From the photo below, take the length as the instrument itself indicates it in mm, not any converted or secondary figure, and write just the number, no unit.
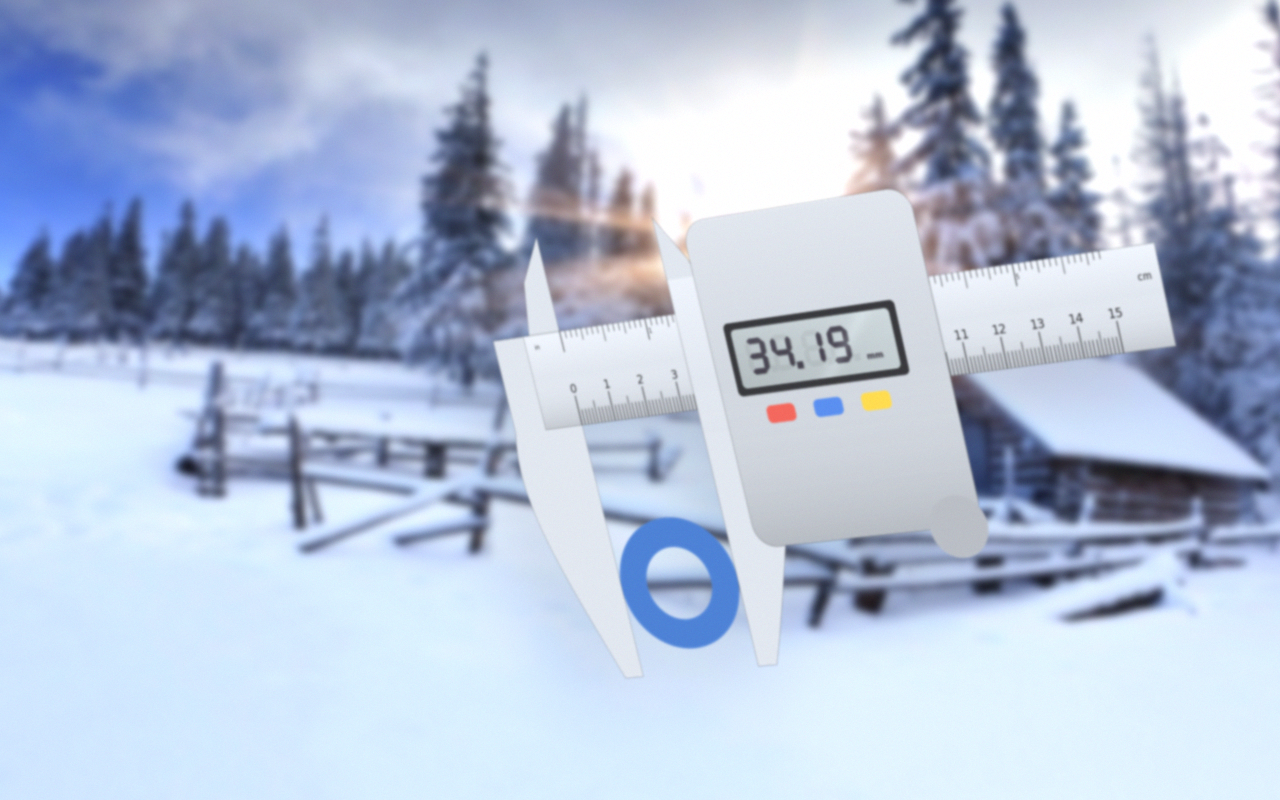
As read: 34.19
